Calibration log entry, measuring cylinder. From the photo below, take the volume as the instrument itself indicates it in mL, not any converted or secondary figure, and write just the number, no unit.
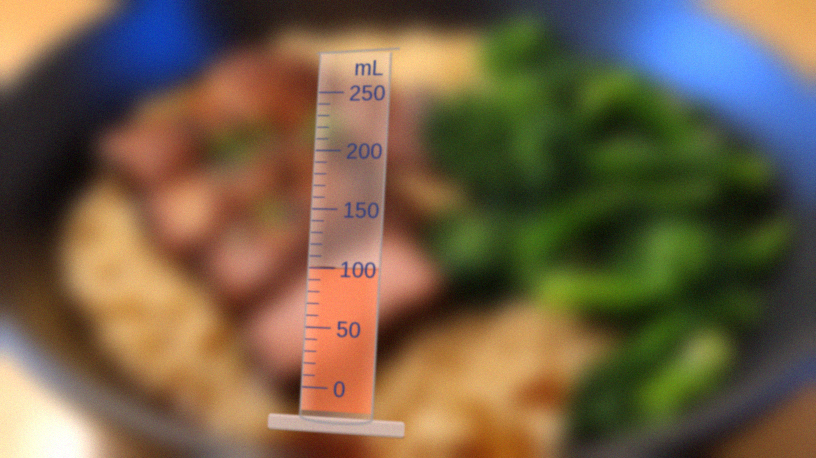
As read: 100
